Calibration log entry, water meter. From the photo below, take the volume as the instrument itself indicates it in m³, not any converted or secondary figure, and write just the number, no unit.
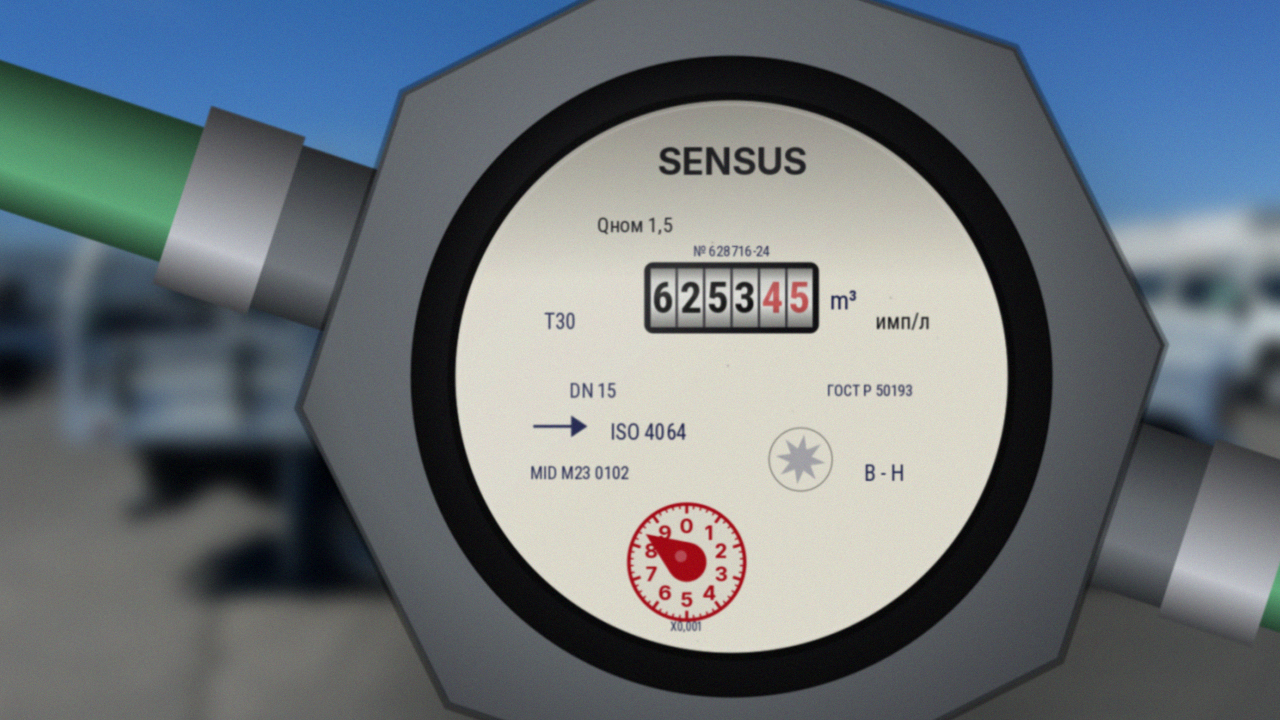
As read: 6253.458
